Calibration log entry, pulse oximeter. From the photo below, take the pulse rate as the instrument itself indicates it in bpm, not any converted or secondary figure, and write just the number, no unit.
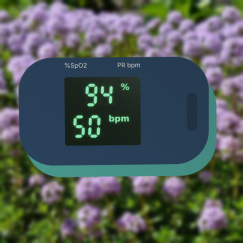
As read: 50
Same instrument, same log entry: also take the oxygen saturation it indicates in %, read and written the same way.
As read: 94
